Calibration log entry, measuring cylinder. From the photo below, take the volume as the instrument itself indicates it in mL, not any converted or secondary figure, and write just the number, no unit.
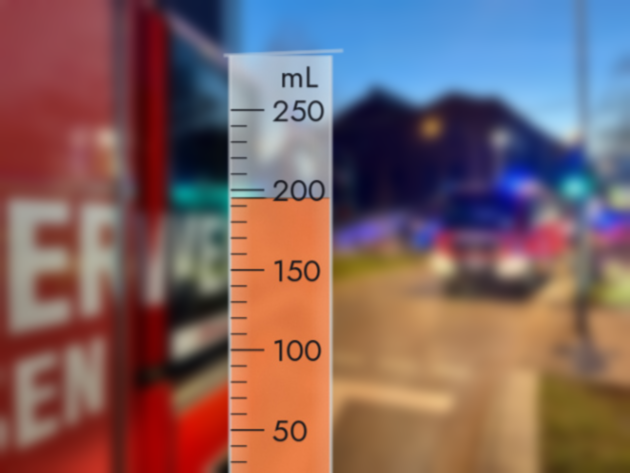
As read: 195
